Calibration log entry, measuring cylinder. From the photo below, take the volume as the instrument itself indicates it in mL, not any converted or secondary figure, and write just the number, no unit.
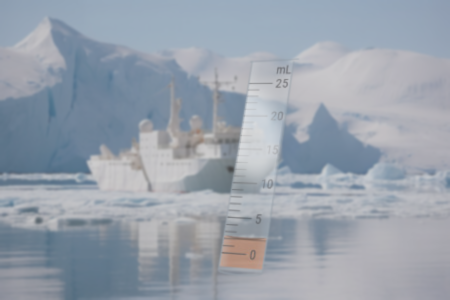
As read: 2
